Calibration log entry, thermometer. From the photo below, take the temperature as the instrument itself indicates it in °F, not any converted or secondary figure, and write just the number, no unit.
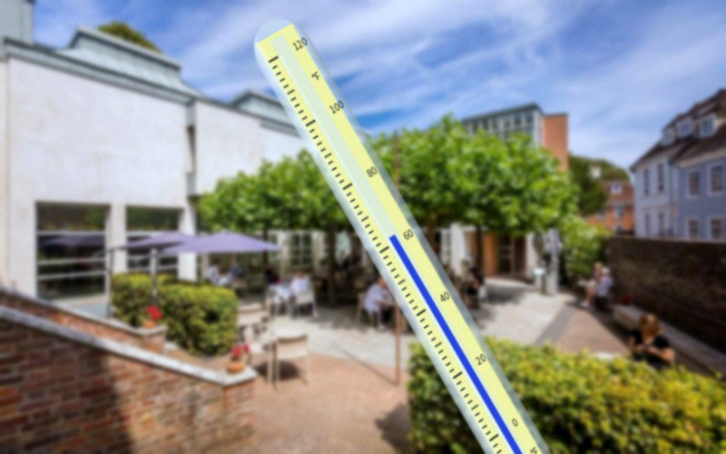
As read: 62
